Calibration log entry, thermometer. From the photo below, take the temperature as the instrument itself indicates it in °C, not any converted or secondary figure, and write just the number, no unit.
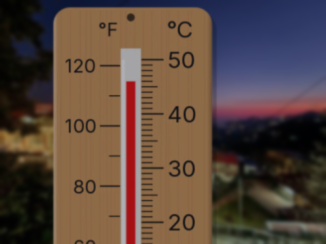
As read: 46
